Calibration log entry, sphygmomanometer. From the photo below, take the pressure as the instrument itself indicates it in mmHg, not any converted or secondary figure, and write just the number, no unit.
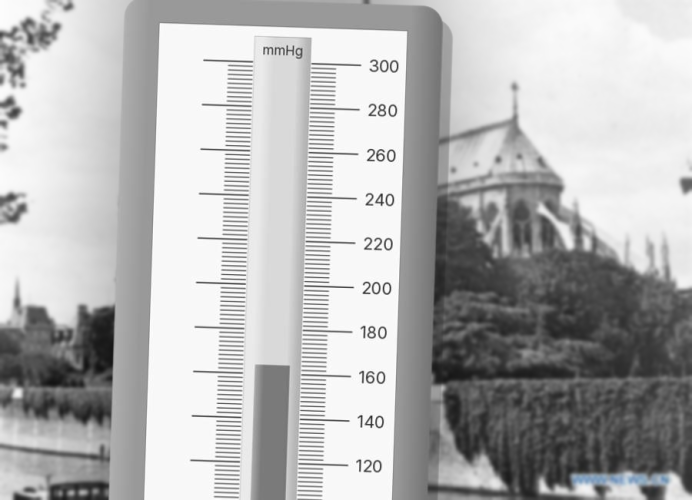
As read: 164
